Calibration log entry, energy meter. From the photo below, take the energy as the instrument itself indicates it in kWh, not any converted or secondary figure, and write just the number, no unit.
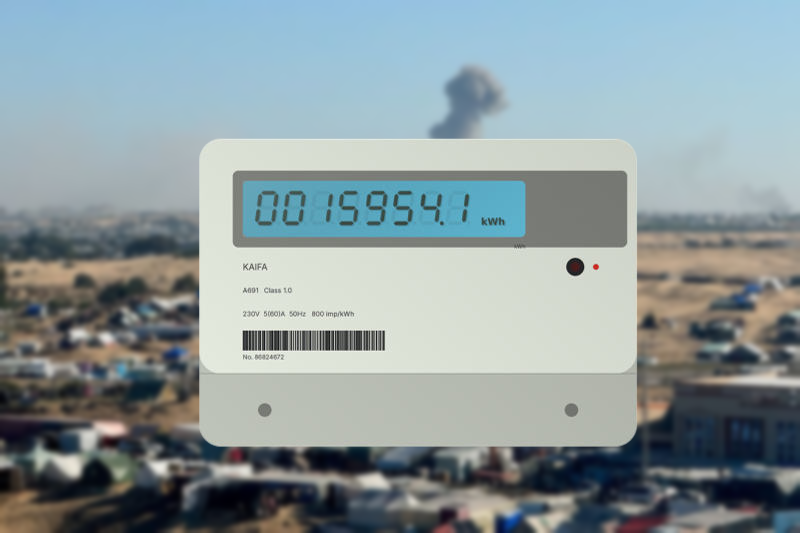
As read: 15954.1
